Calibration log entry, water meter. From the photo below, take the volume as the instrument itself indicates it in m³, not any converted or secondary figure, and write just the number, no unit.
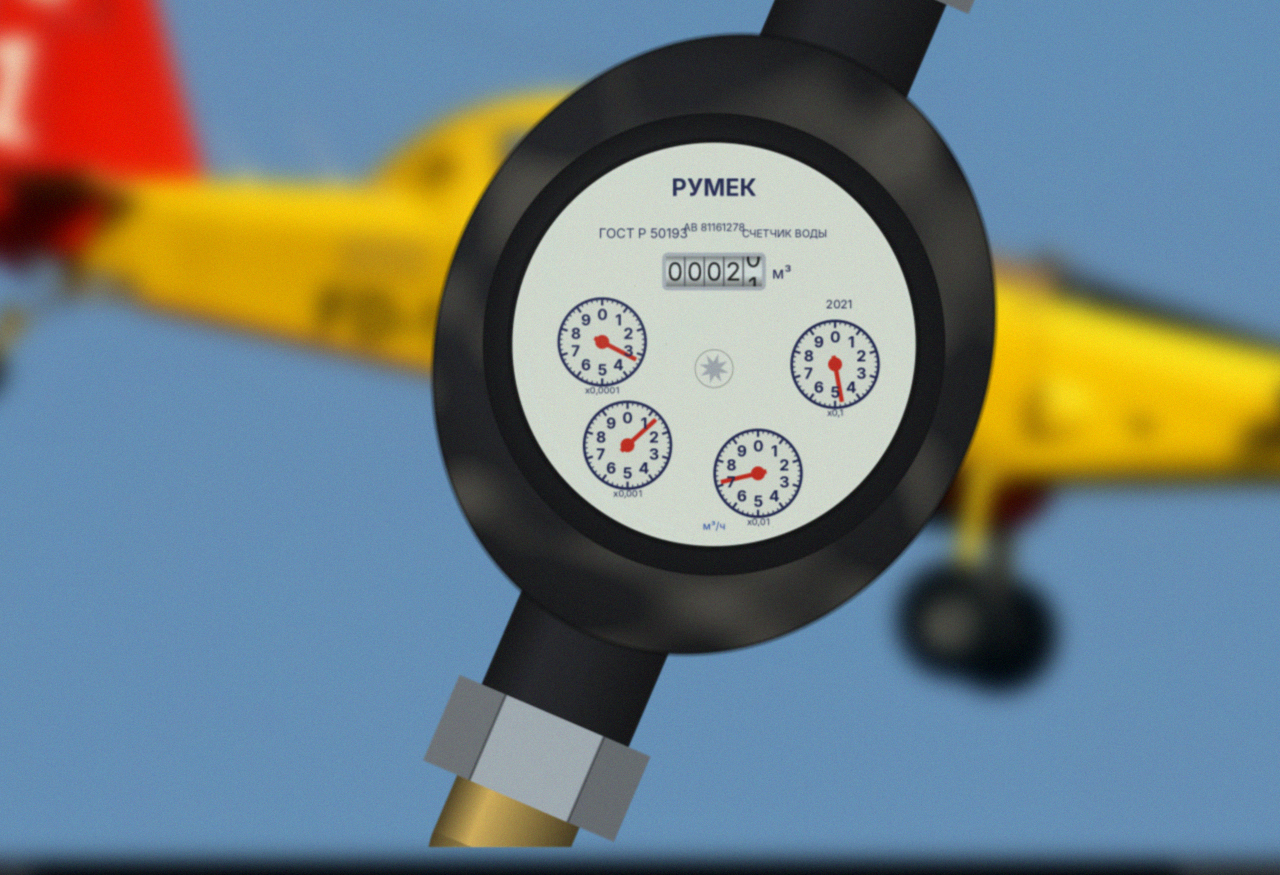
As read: 20.4713
